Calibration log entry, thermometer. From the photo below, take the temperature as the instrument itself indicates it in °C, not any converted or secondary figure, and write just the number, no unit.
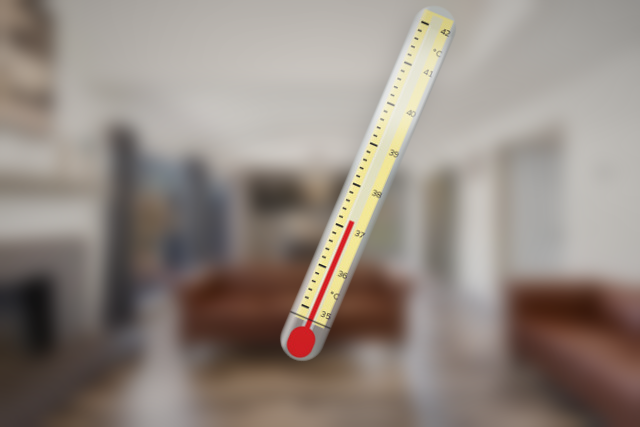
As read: 37.2
